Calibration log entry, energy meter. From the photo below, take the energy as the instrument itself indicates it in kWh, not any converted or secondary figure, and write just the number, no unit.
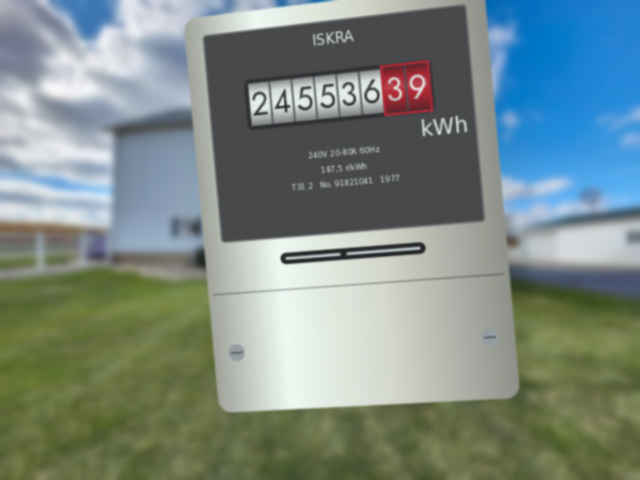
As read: 245536.39
